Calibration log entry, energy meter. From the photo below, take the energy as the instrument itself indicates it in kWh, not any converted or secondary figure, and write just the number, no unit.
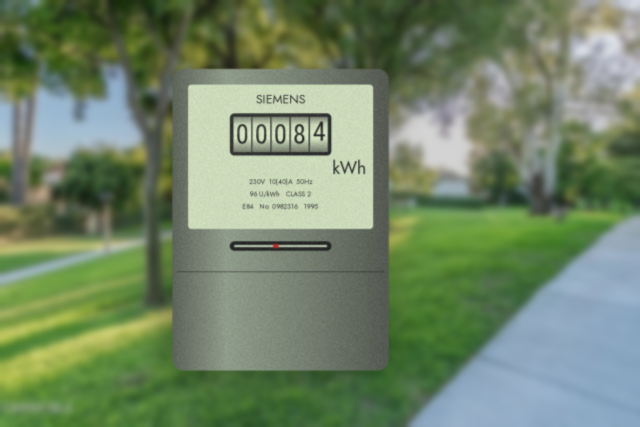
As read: 84
